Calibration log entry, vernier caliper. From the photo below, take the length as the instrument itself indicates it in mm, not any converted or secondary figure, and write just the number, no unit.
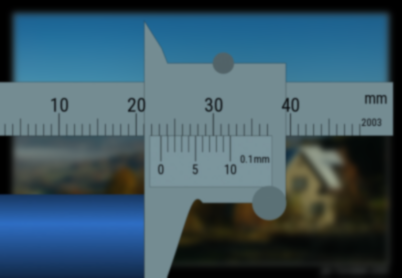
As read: 23.2
